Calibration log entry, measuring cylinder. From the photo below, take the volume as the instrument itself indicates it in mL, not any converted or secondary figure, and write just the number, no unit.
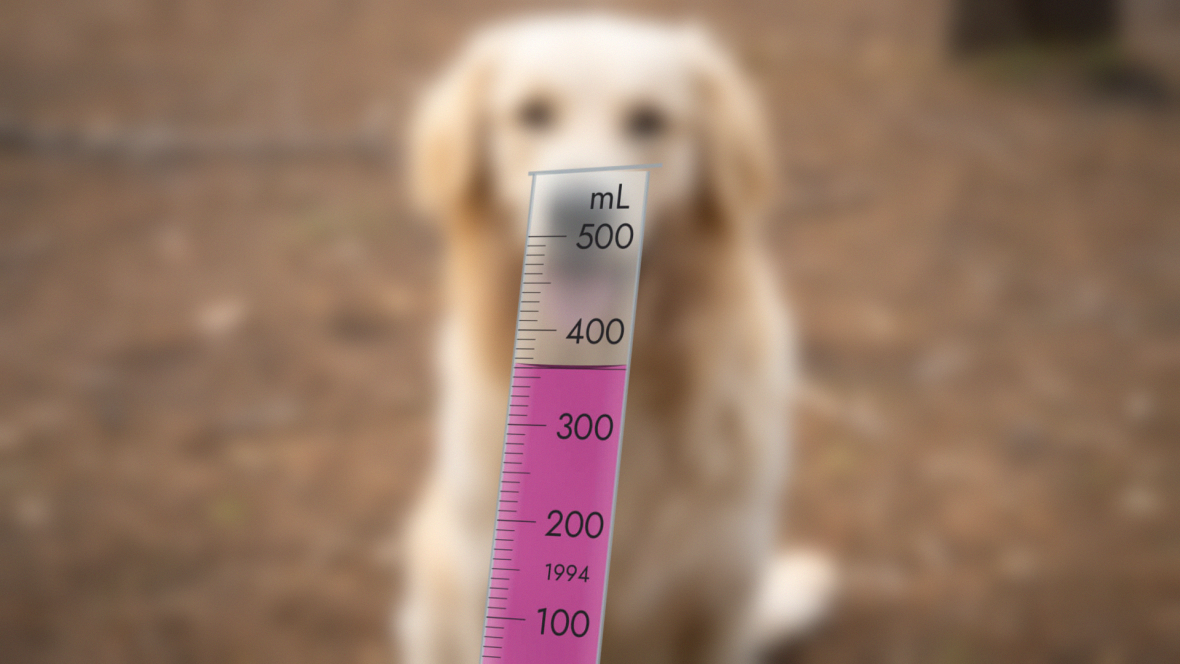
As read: 360
